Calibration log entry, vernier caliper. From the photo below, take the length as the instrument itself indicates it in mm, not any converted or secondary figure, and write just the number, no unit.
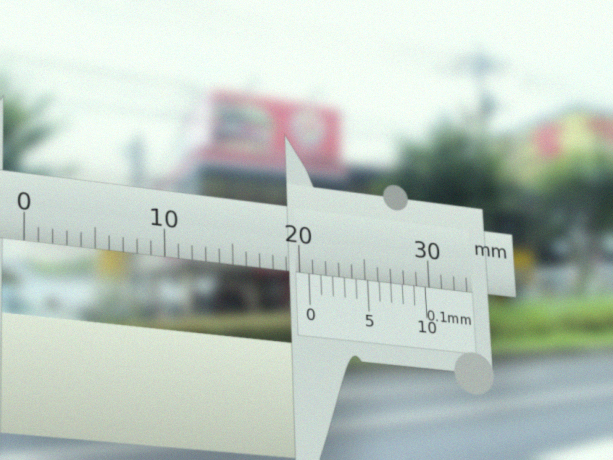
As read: 20.7
